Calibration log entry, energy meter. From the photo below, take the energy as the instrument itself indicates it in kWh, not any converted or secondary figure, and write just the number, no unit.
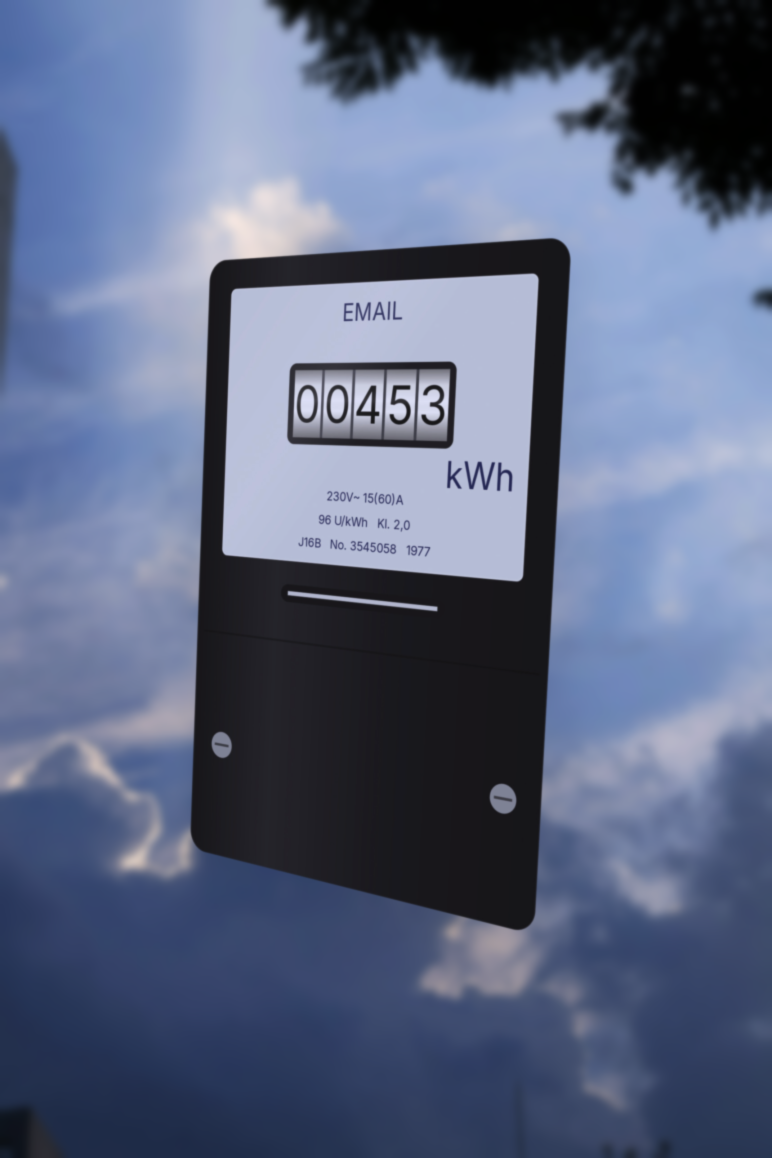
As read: 453
